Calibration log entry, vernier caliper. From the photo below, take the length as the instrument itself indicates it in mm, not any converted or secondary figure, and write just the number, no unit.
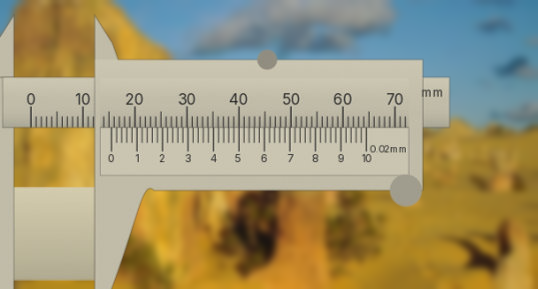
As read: 15.5
